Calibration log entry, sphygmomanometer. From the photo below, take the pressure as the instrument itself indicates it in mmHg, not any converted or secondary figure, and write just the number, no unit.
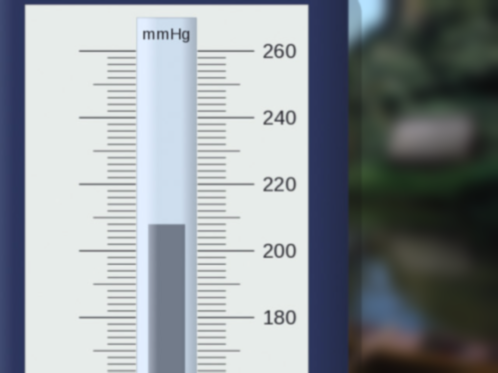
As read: 208
